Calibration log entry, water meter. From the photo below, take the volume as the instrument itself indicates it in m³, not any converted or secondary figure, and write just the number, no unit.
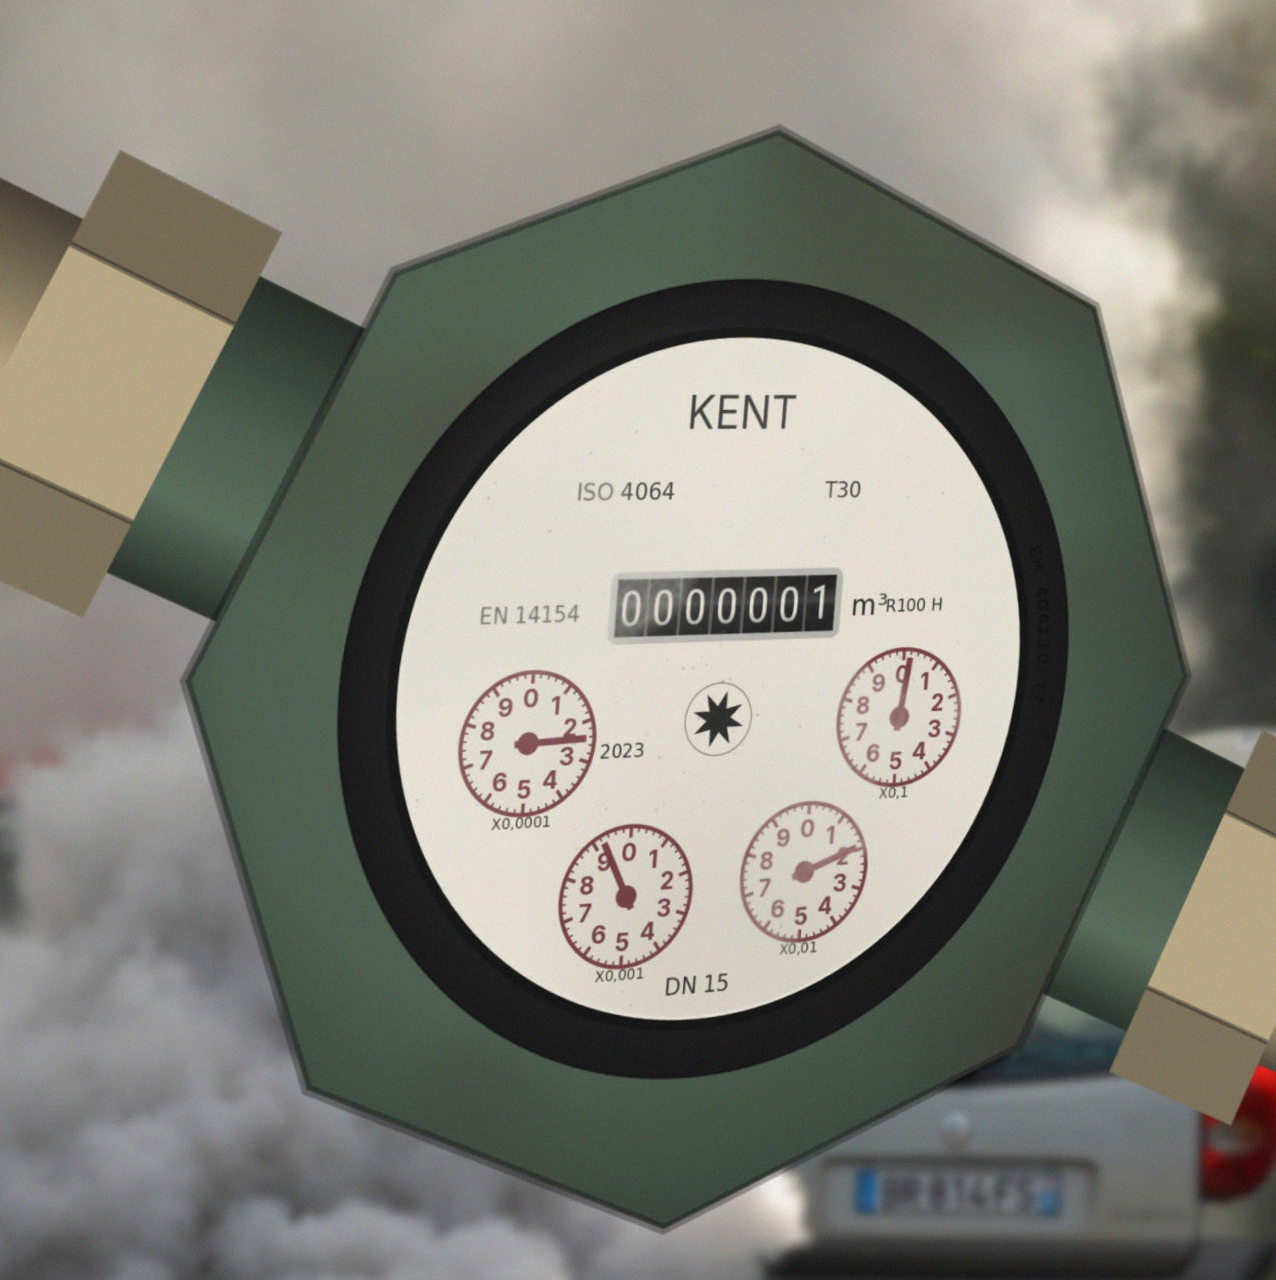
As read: 1.0192
